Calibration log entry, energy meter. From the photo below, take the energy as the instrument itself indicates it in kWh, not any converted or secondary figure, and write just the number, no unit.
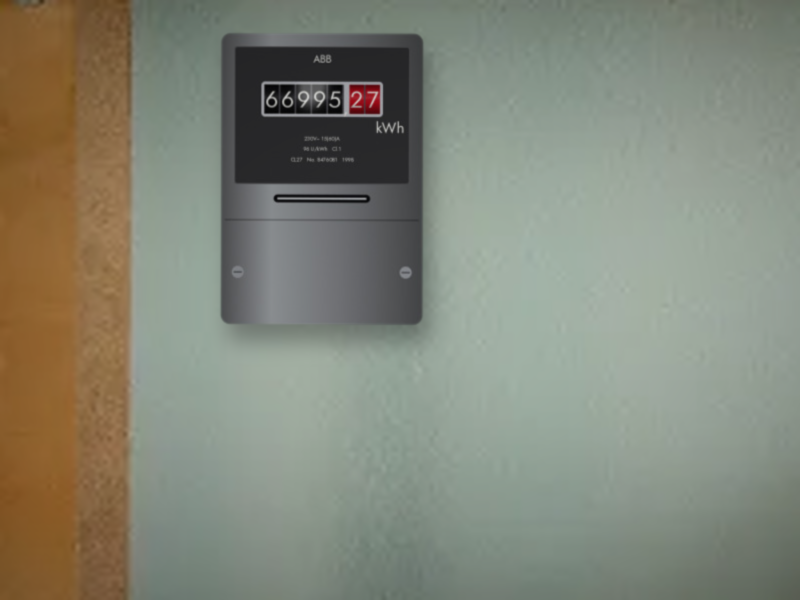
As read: 66995.27
